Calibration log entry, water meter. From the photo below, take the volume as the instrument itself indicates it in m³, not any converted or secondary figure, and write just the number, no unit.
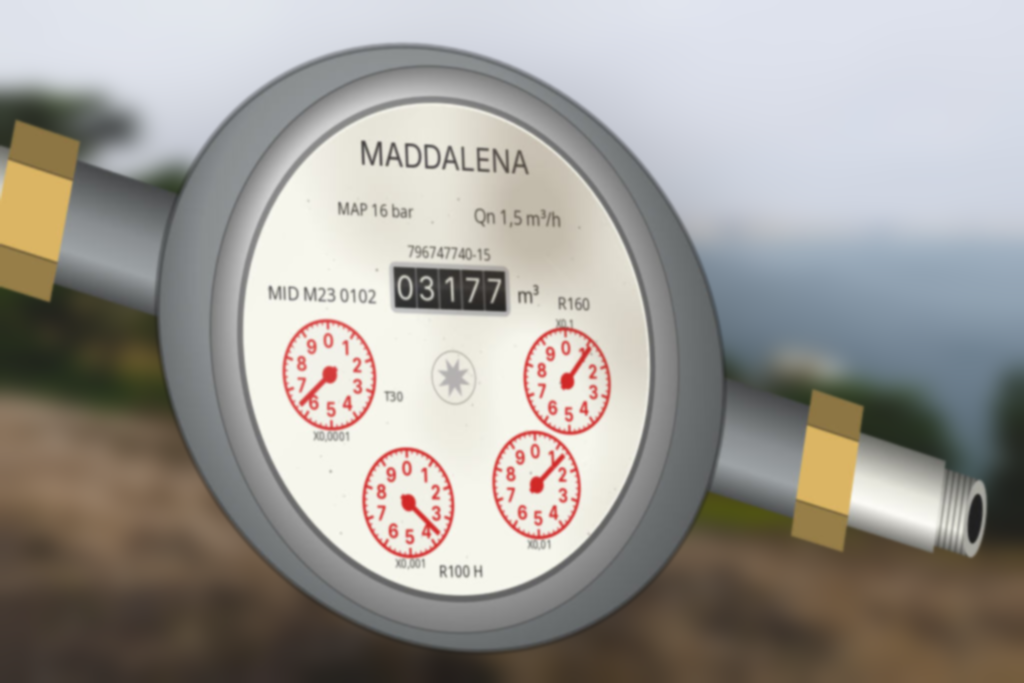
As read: 3177.1136
